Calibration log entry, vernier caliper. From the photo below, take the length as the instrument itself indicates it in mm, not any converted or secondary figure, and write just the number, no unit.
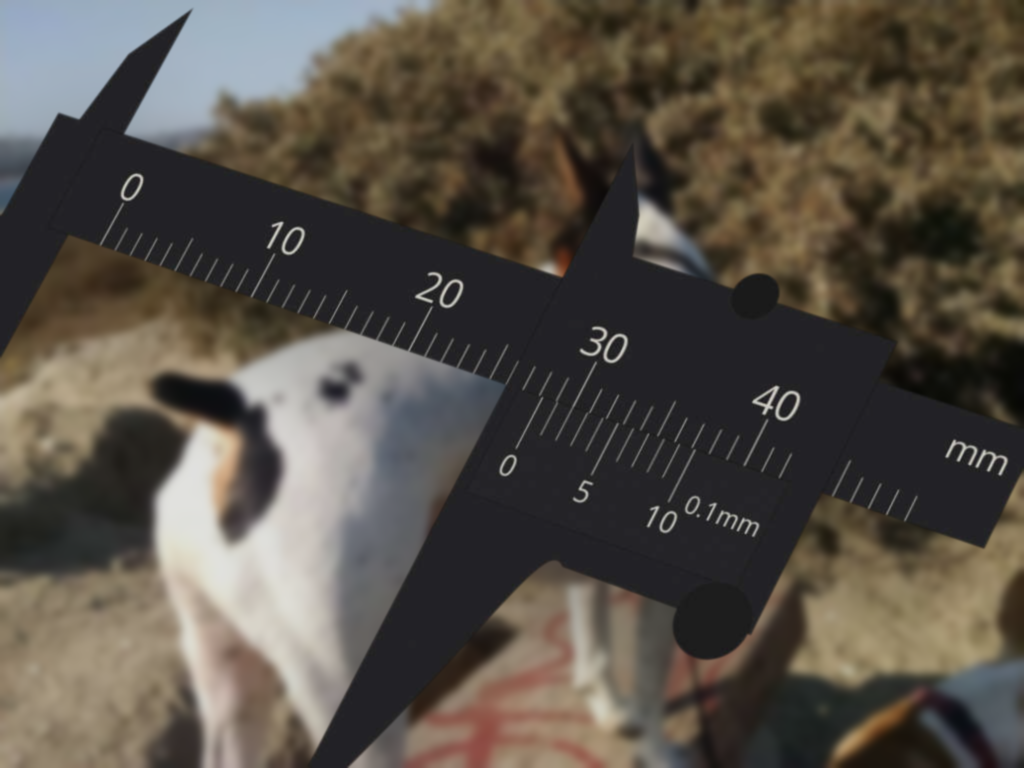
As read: 28.2
